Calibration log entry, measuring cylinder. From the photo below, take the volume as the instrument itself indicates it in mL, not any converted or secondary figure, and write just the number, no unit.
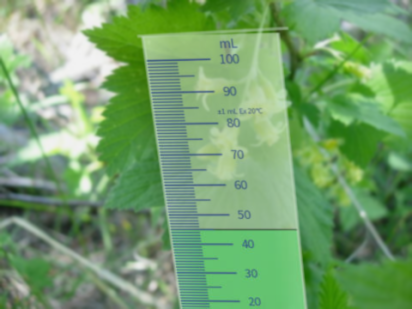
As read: 45
